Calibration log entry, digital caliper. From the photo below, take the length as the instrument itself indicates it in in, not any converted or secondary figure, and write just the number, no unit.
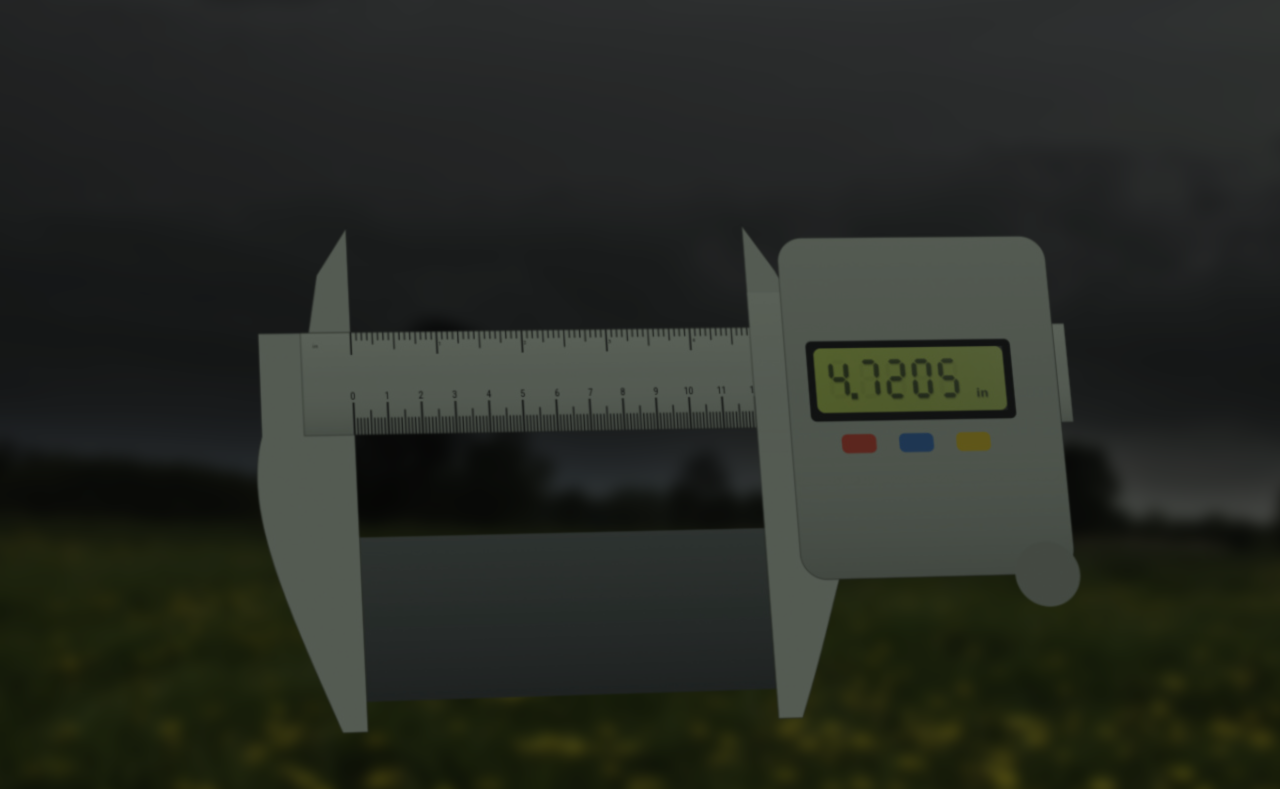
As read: 4.7205
